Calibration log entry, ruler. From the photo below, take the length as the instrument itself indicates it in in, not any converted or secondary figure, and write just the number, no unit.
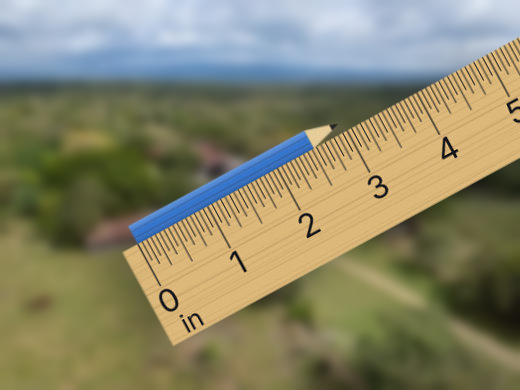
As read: 2.9375
